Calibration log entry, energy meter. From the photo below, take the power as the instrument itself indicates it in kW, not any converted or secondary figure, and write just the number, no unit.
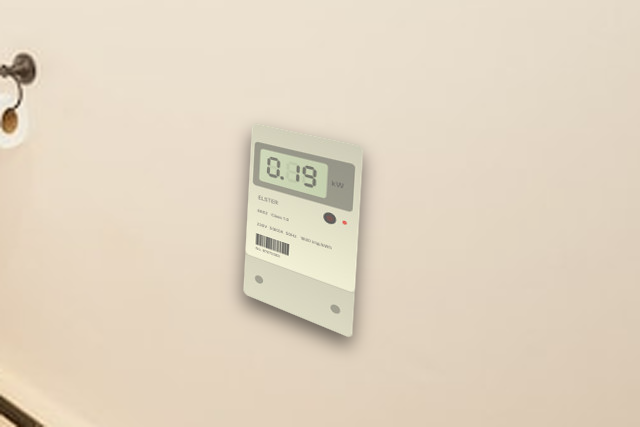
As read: 0.19
